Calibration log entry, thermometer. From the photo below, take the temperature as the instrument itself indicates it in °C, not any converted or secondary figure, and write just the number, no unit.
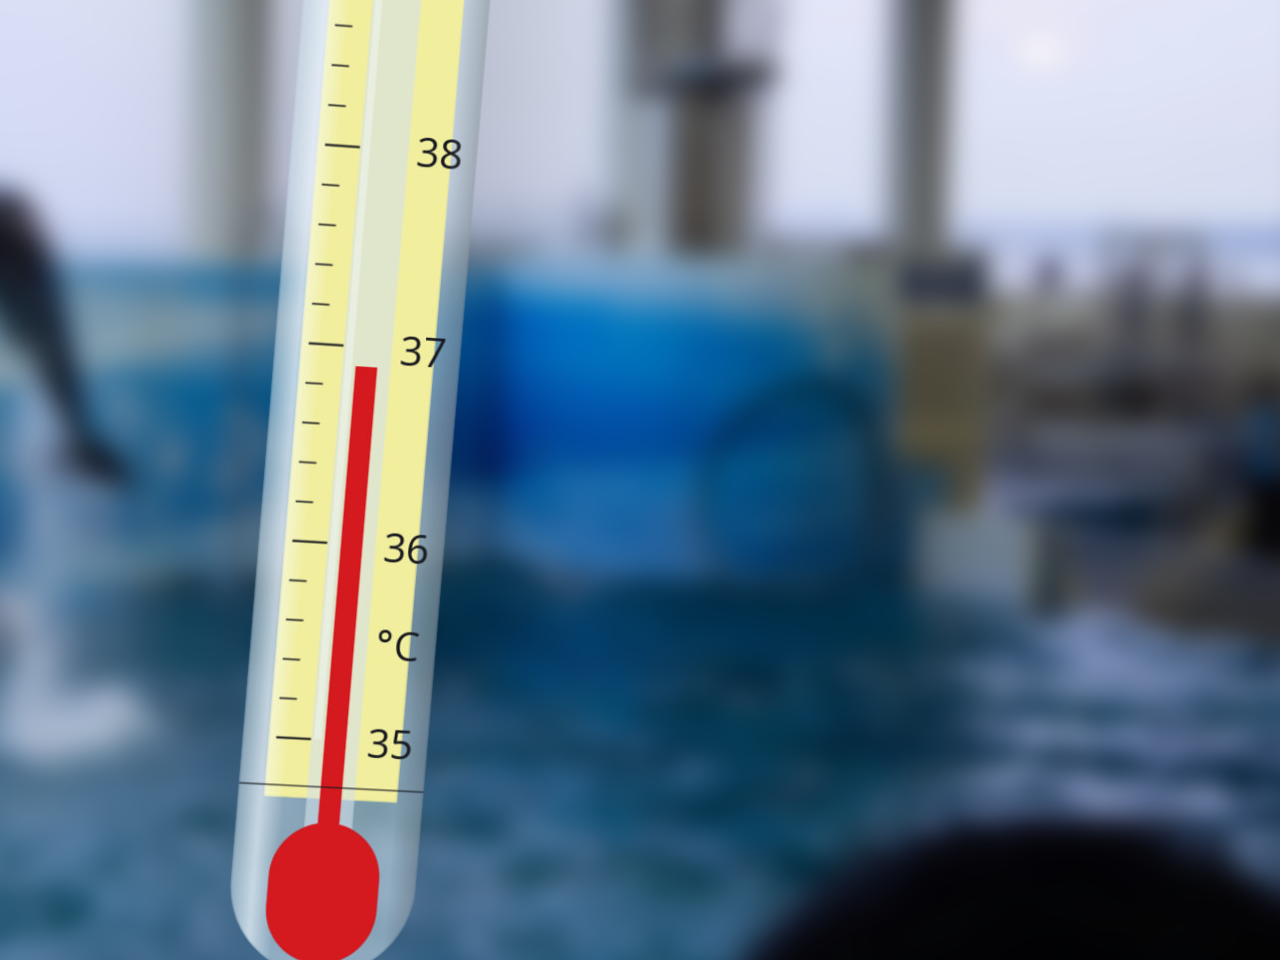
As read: 36.9
